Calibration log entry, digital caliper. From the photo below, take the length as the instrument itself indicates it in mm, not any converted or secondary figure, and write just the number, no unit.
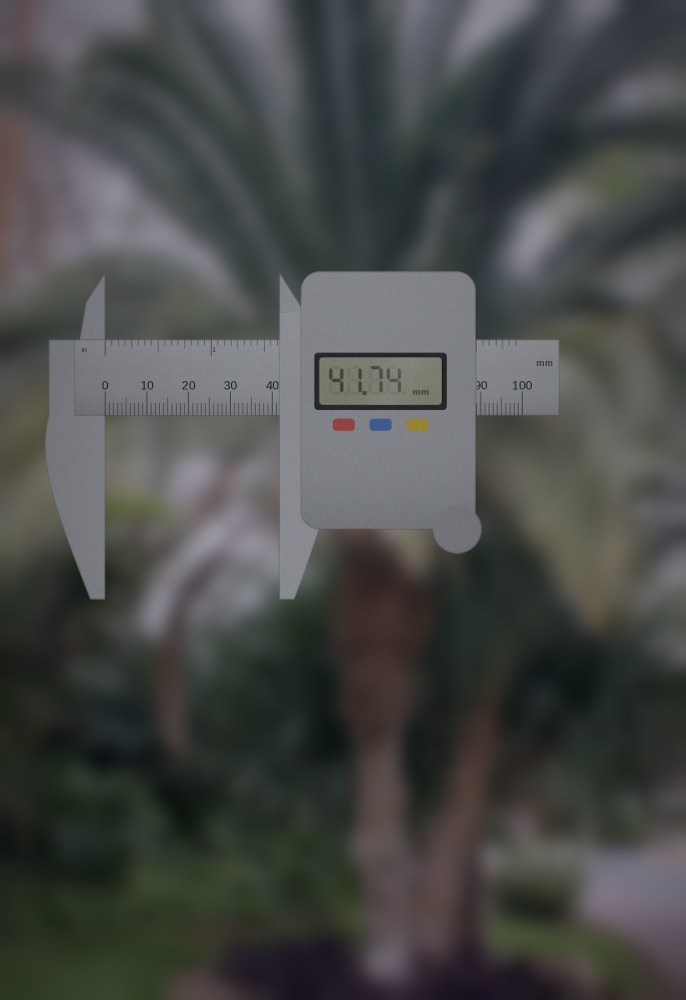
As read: 41.74
